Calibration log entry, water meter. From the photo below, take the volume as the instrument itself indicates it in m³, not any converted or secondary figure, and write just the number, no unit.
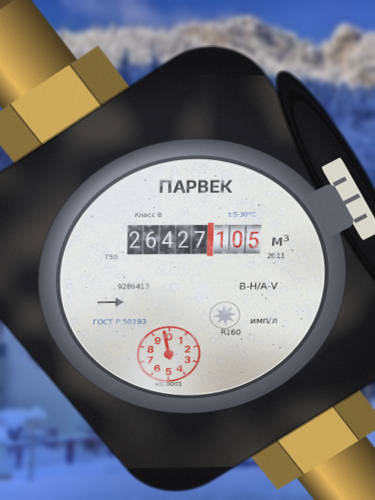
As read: 26427.1049
